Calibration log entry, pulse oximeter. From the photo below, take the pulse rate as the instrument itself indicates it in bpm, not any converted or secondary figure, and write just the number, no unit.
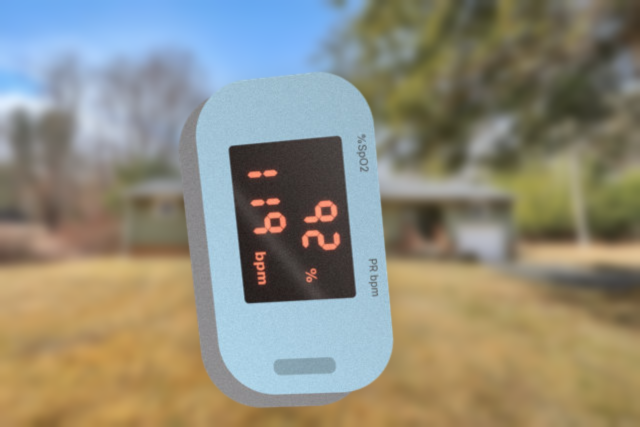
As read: 119
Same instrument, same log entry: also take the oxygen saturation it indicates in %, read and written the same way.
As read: 92
